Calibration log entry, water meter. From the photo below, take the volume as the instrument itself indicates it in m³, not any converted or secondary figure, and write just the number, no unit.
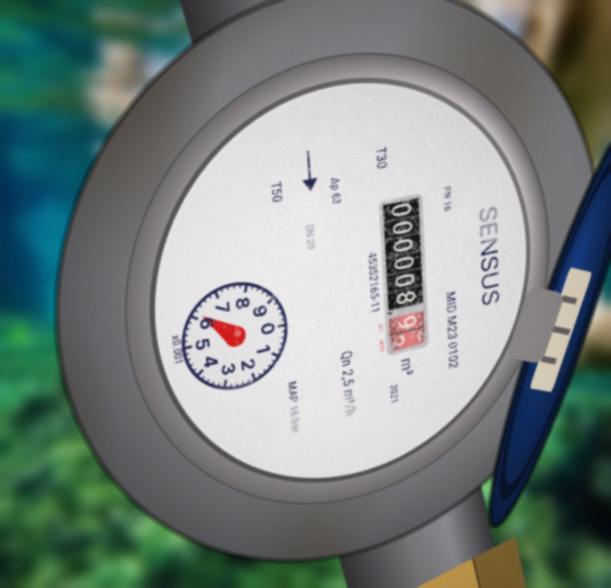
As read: 8.926
